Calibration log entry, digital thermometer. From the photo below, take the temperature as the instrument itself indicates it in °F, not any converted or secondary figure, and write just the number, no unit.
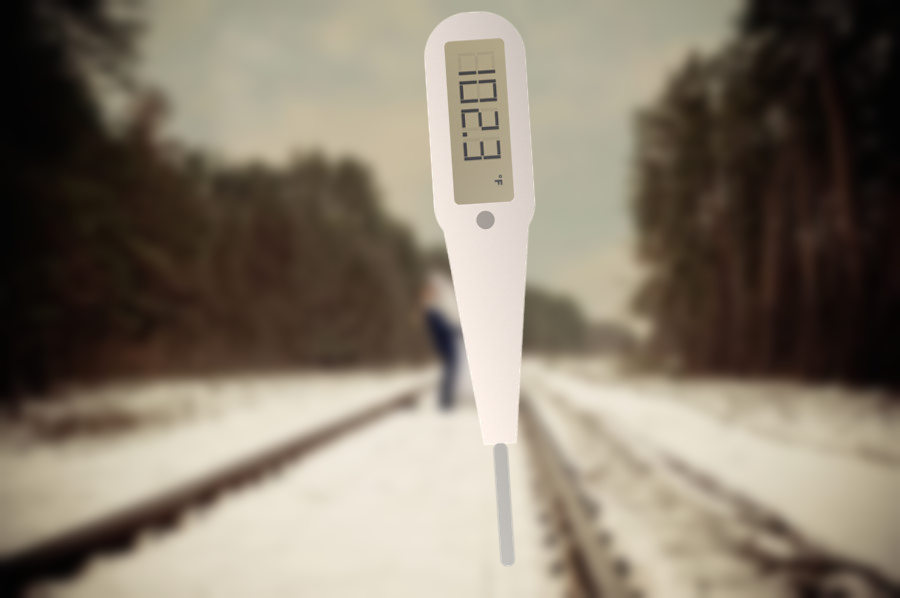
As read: 102.3
